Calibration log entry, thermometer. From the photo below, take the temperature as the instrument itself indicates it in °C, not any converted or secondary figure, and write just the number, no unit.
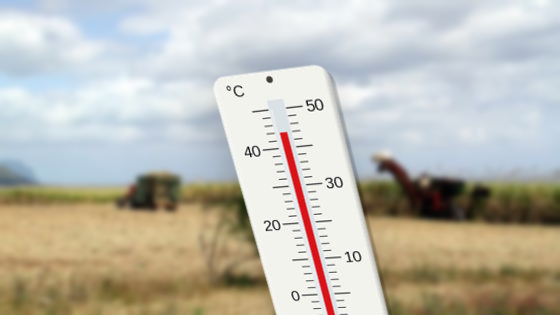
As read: 44
